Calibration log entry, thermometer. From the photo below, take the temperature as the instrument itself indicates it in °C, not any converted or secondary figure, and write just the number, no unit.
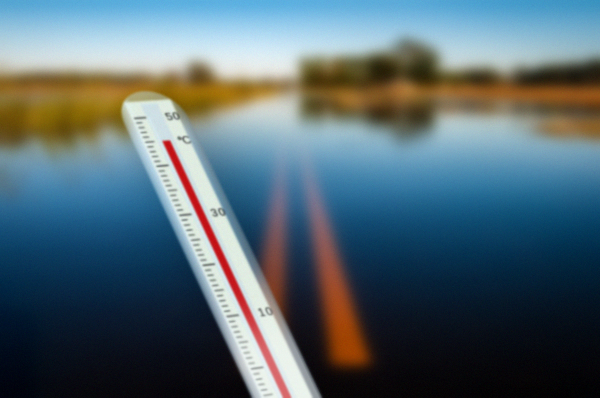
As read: 45
